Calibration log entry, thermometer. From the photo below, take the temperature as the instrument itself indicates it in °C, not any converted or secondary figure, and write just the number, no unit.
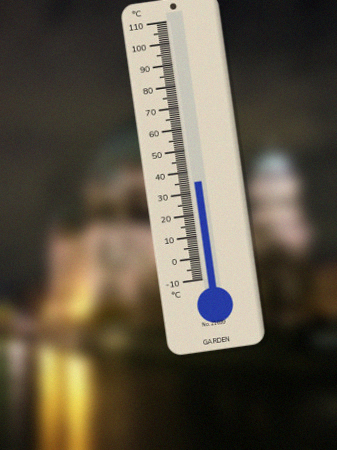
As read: 35
